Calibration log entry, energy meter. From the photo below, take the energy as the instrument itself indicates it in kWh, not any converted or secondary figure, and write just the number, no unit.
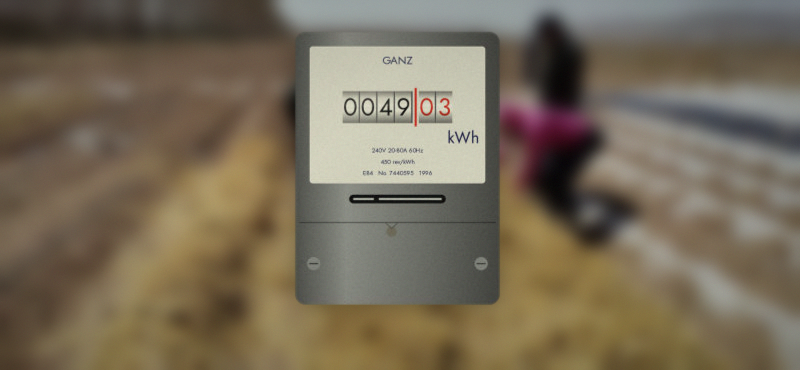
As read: 49.03
